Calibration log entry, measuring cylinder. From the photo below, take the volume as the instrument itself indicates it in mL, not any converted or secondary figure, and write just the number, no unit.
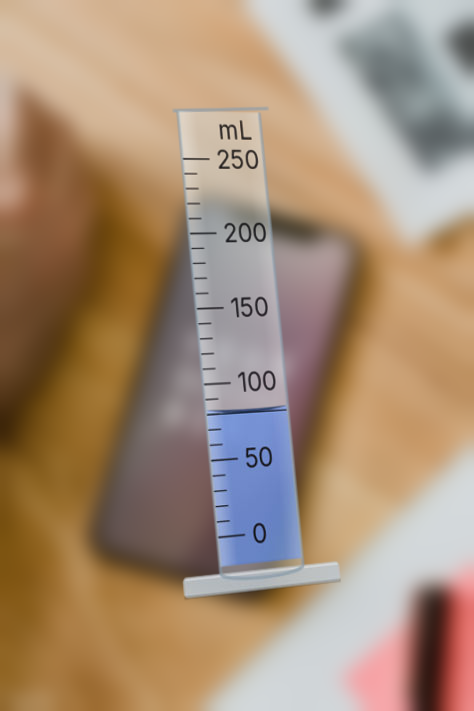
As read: 80
